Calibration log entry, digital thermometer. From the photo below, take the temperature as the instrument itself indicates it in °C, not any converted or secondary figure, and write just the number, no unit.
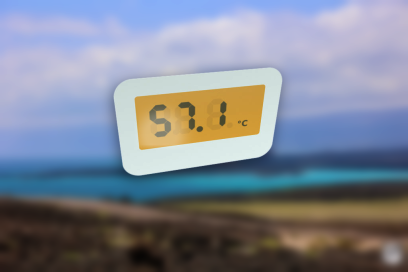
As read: 57.1
